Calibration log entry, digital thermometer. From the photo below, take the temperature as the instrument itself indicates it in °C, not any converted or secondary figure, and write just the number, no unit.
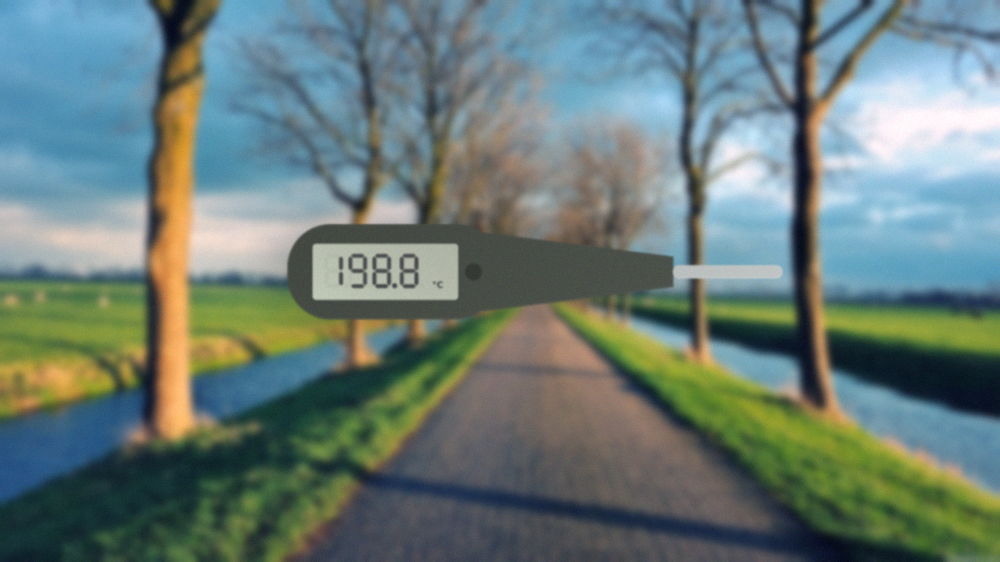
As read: 198.8
